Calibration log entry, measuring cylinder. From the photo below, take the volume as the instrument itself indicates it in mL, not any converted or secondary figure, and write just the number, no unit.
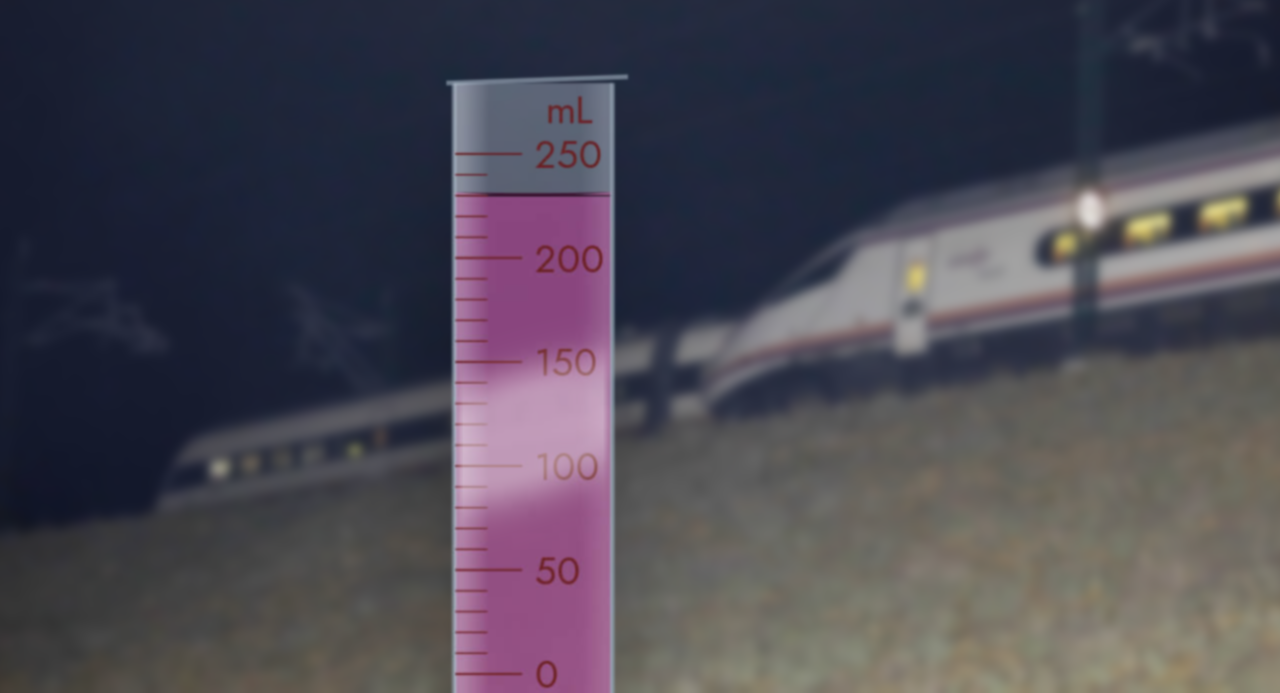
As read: 230
